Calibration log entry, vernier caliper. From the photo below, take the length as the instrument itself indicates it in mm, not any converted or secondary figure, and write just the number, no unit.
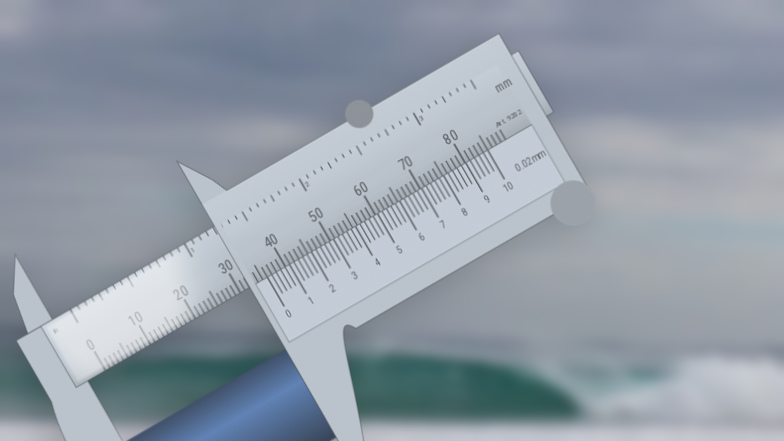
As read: 36.0
